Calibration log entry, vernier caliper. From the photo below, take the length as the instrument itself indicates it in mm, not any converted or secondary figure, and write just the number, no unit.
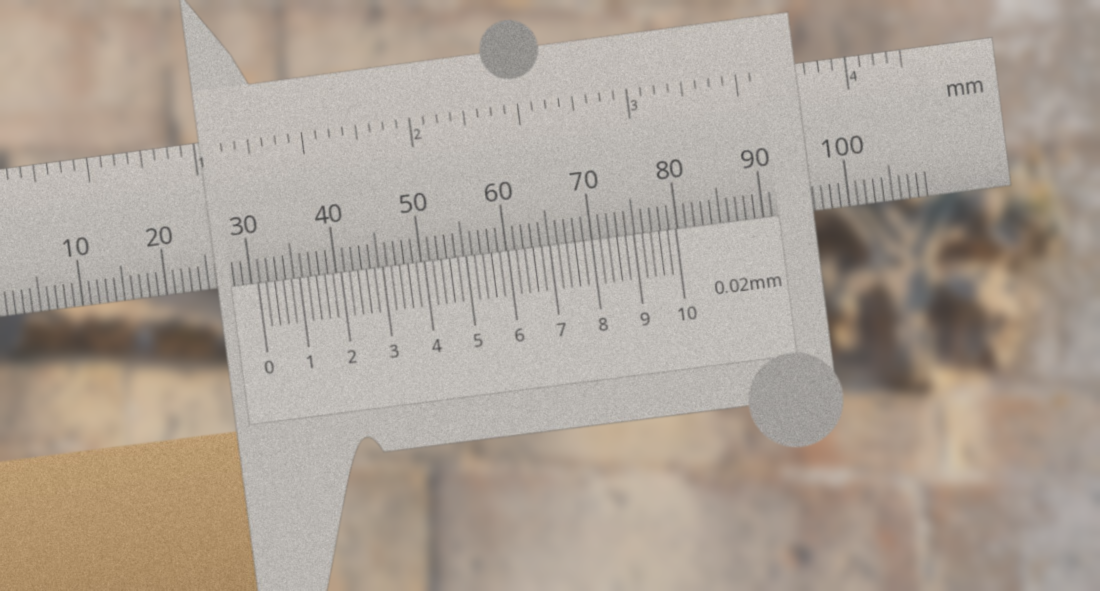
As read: 30.8
